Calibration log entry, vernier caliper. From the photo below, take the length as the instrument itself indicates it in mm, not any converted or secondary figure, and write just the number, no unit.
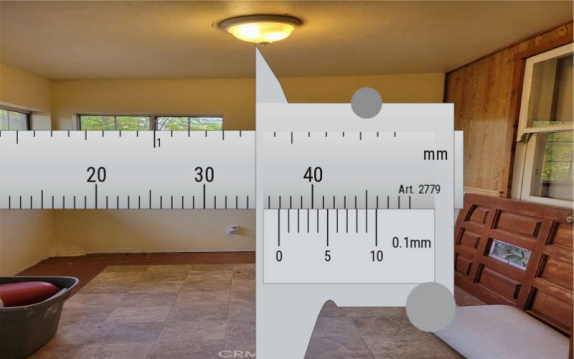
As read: 36.9
